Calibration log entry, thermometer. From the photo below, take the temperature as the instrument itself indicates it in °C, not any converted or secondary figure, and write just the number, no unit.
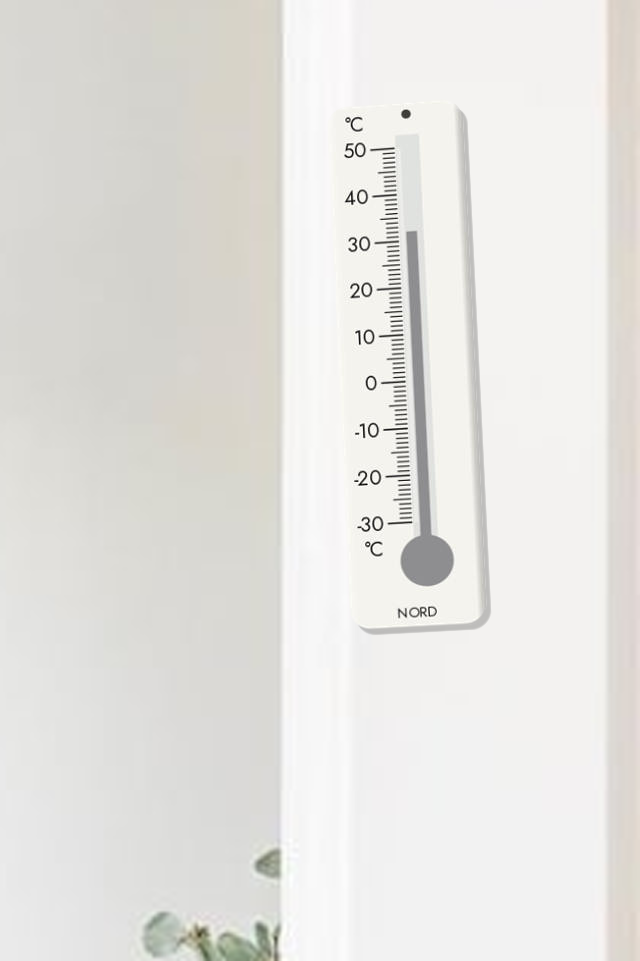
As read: 32
